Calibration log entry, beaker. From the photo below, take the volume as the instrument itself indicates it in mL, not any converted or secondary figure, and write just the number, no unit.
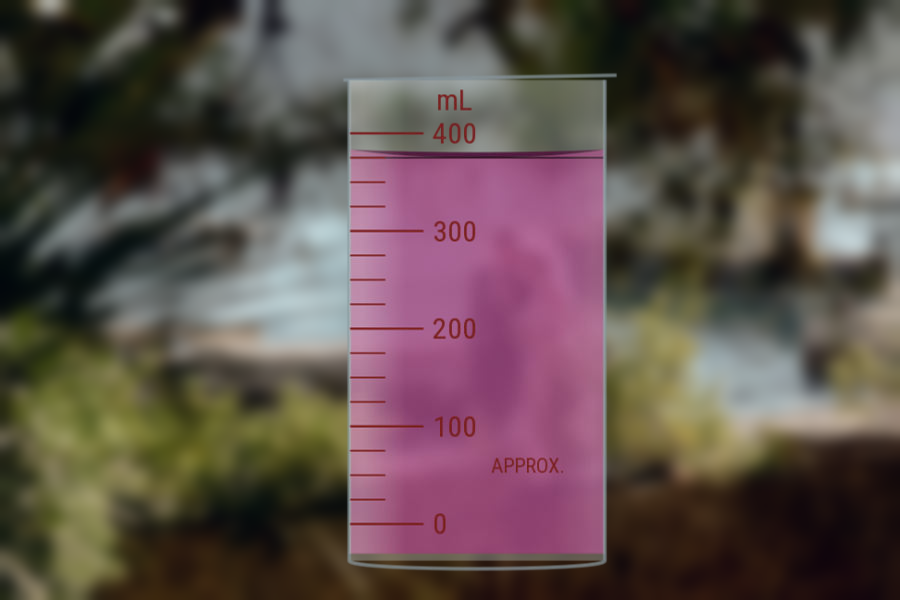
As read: 375
